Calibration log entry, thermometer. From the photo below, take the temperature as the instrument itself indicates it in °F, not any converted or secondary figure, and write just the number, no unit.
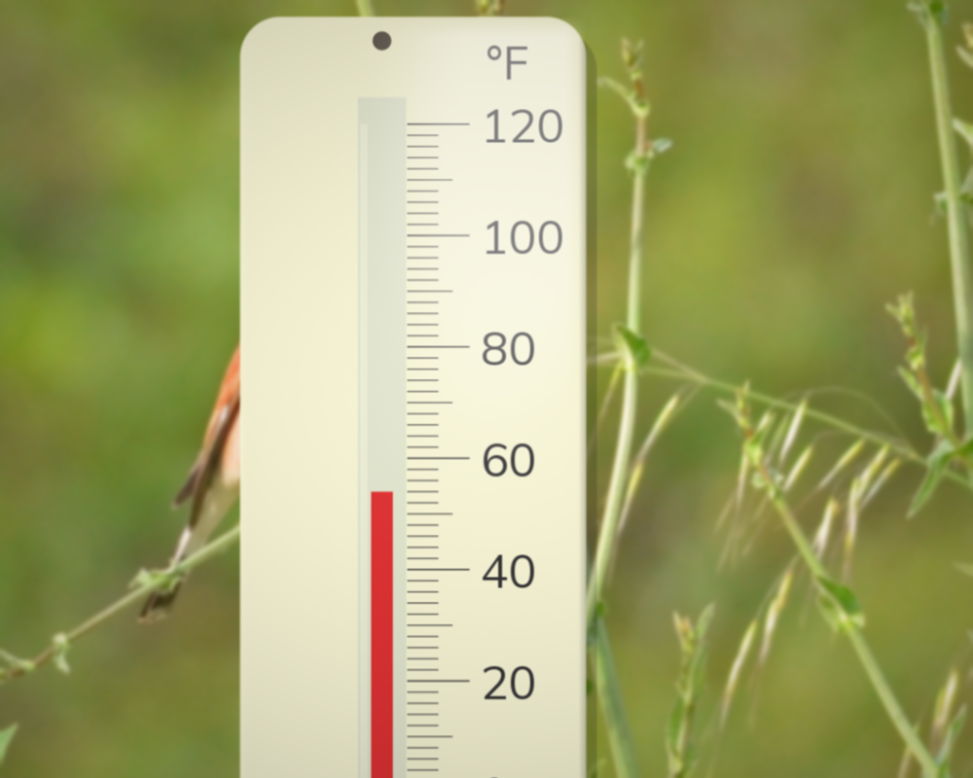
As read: 54
